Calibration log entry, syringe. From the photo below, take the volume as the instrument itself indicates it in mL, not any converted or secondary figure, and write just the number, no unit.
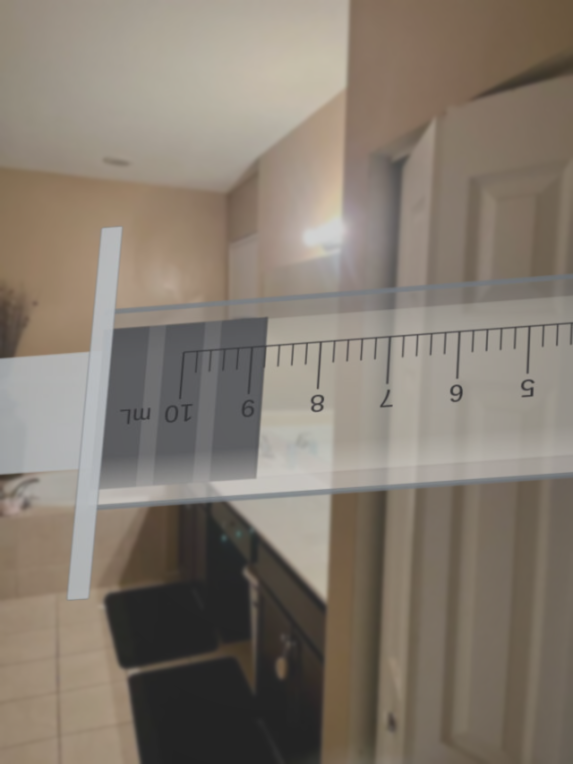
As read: 8.8
